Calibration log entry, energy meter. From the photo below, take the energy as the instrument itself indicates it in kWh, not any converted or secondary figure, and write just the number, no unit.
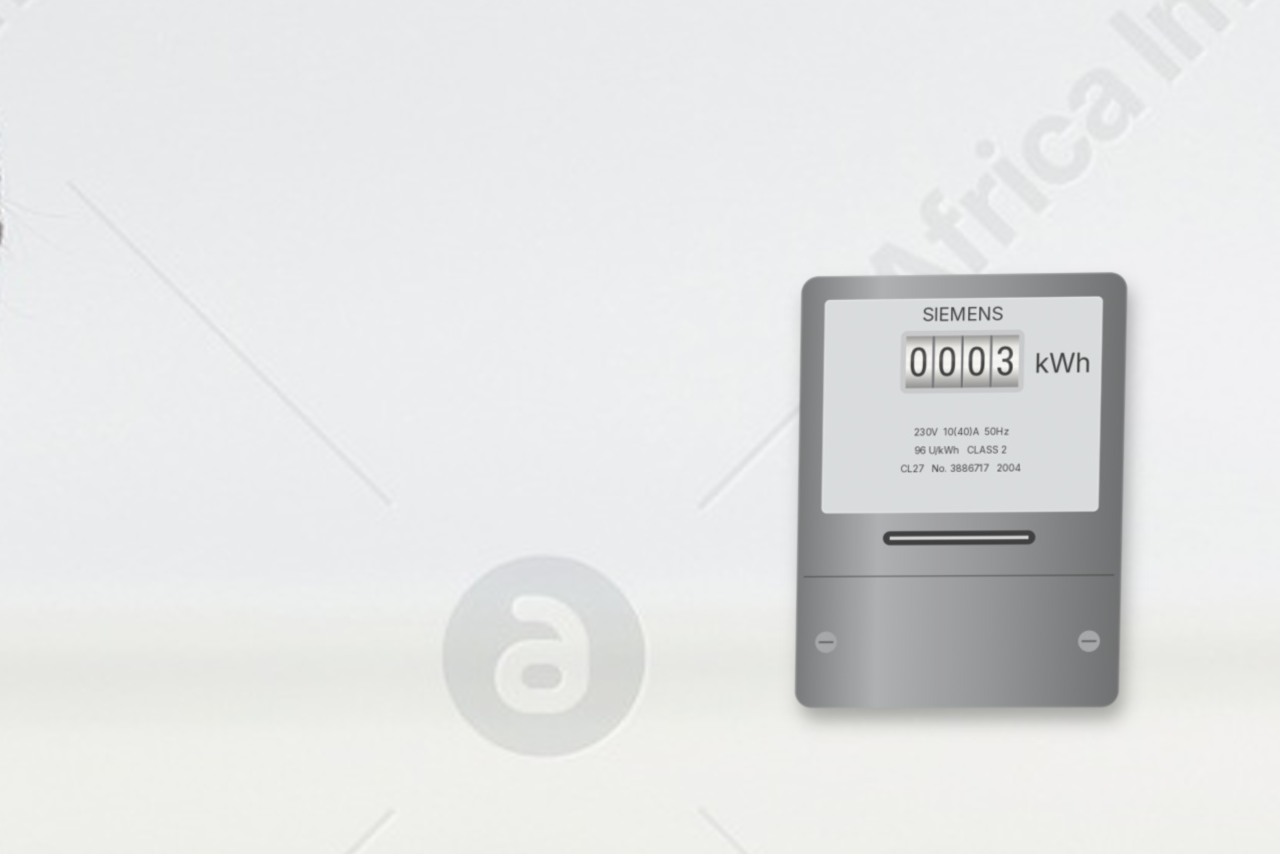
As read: 3
